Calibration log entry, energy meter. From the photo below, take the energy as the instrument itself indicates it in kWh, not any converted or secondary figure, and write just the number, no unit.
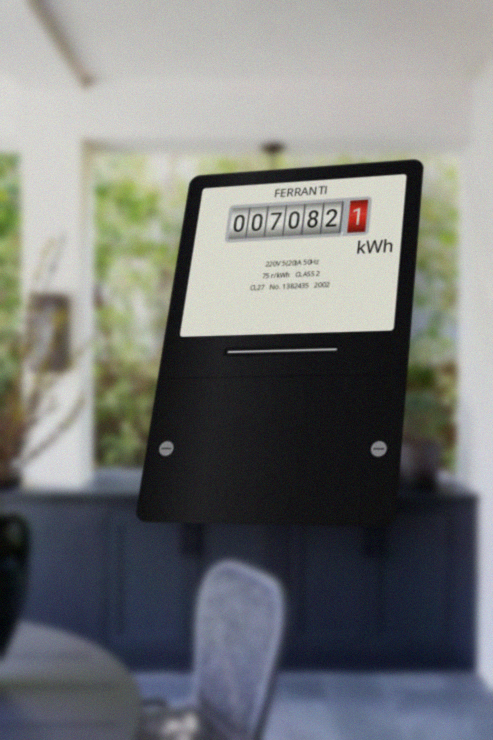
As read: 7082.1
